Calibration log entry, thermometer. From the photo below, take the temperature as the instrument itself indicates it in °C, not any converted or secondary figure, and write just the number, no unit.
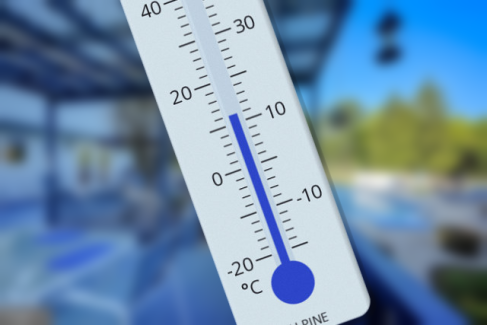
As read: 12
